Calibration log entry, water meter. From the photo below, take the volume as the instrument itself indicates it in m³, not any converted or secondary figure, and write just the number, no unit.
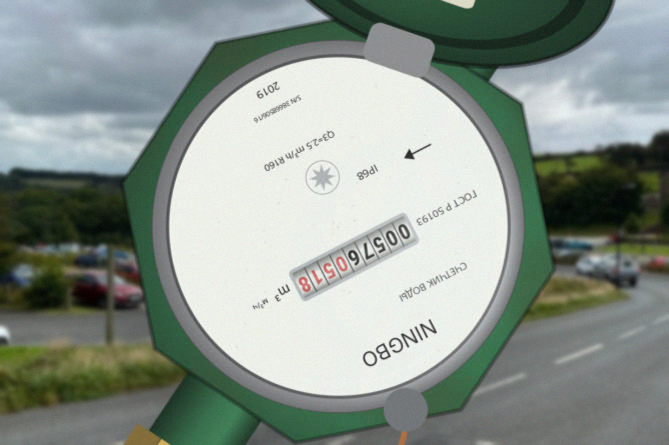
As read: 576.0518
